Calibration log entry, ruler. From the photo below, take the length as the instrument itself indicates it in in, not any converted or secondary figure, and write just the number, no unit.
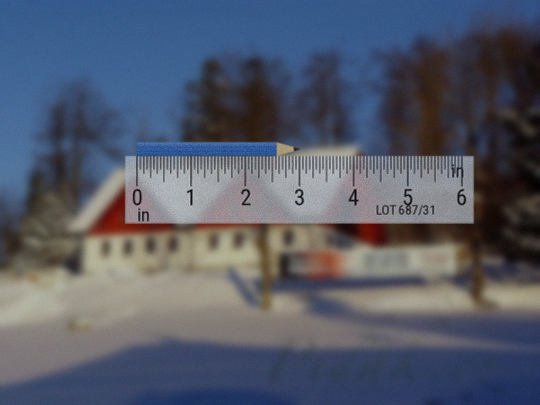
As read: 3
